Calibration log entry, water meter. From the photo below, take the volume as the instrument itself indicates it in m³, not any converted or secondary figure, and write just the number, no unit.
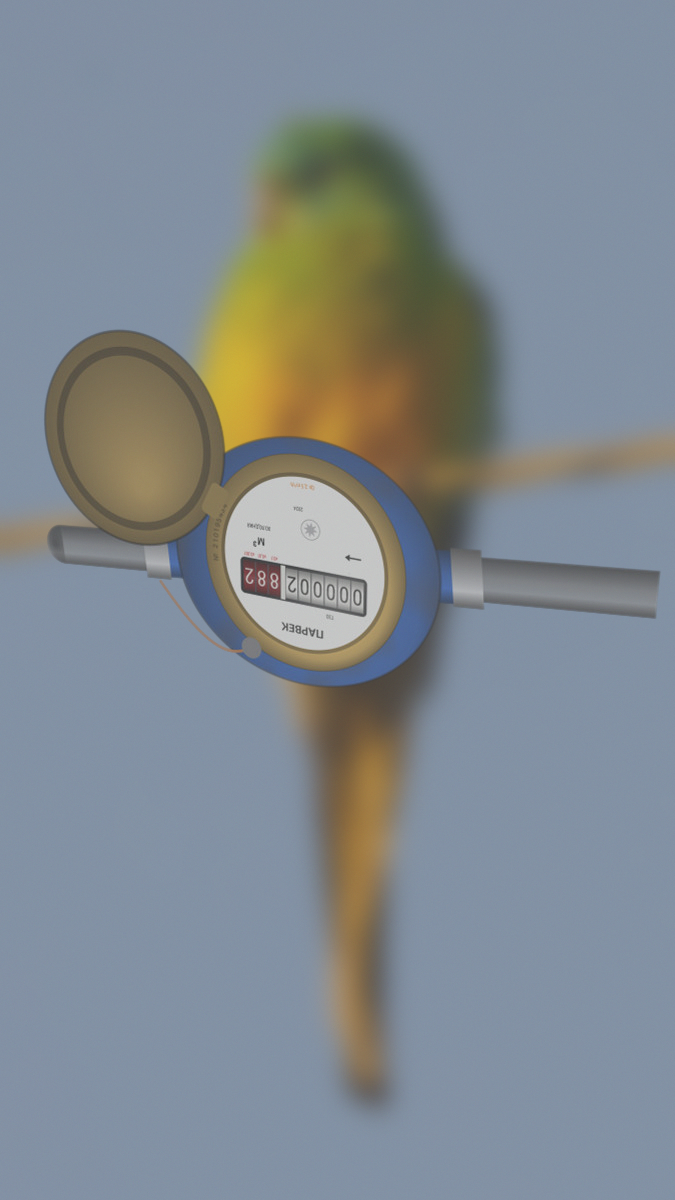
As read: 2.882
